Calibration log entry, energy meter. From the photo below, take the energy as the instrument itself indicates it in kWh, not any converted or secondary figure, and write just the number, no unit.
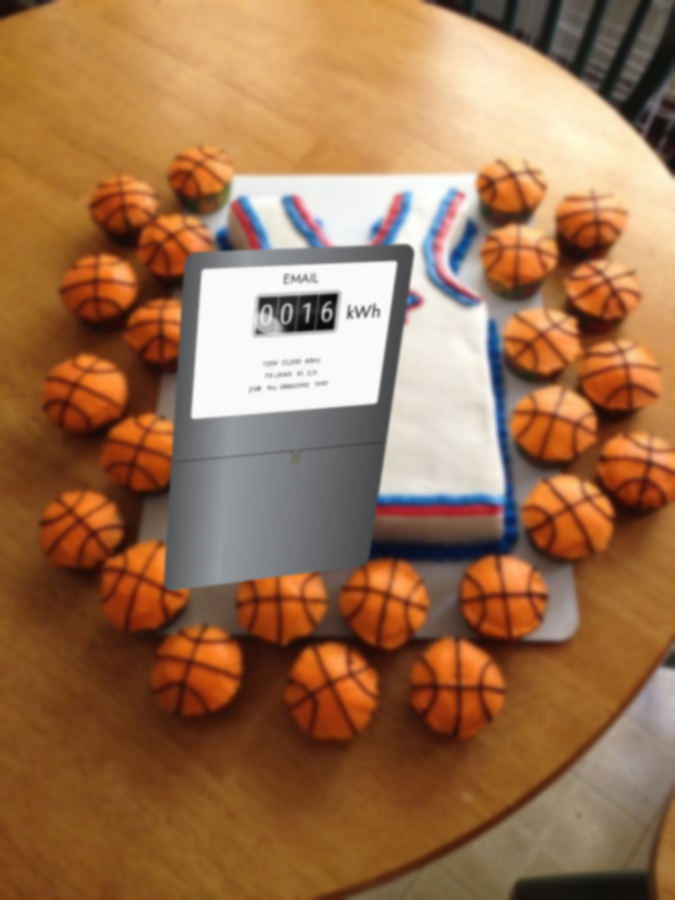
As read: 16
